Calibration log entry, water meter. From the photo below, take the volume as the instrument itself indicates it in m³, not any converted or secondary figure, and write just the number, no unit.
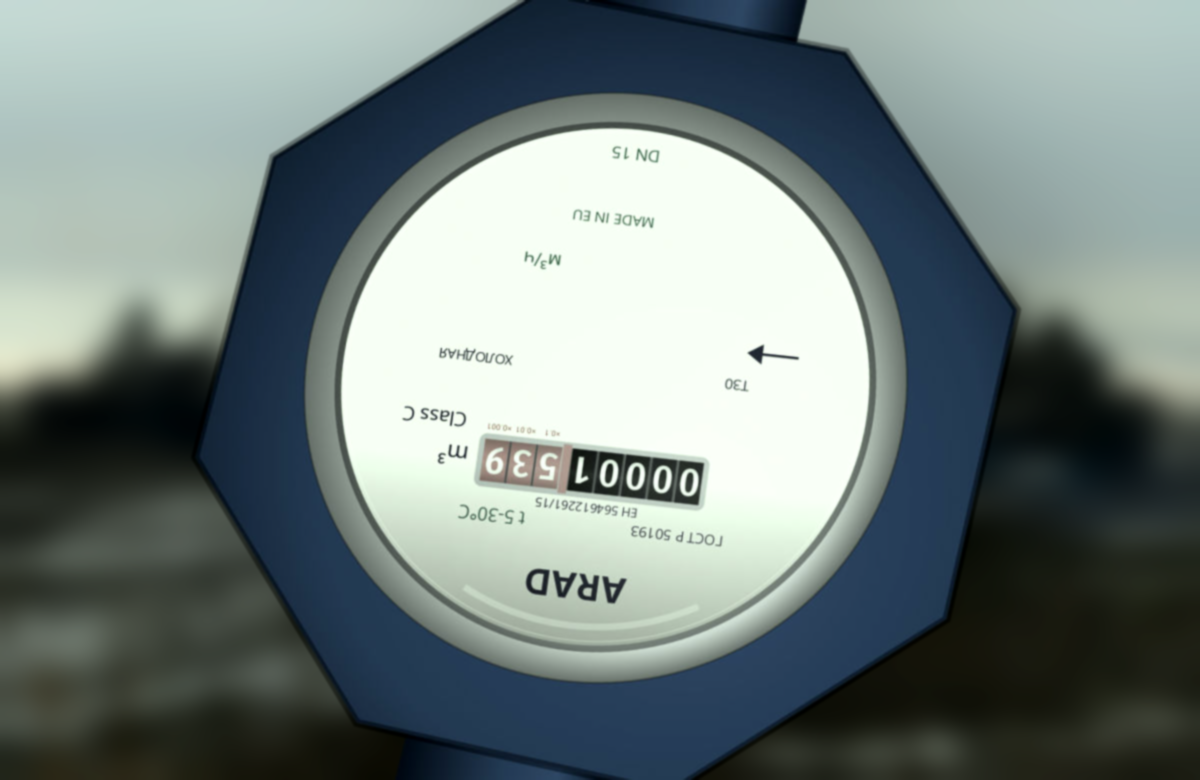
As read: 1.539
